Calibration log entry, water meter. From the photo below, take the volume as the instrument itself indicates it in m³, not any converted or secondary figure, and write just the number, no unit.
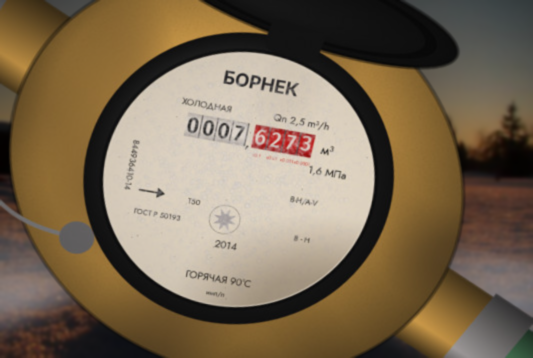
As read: 7.6273
